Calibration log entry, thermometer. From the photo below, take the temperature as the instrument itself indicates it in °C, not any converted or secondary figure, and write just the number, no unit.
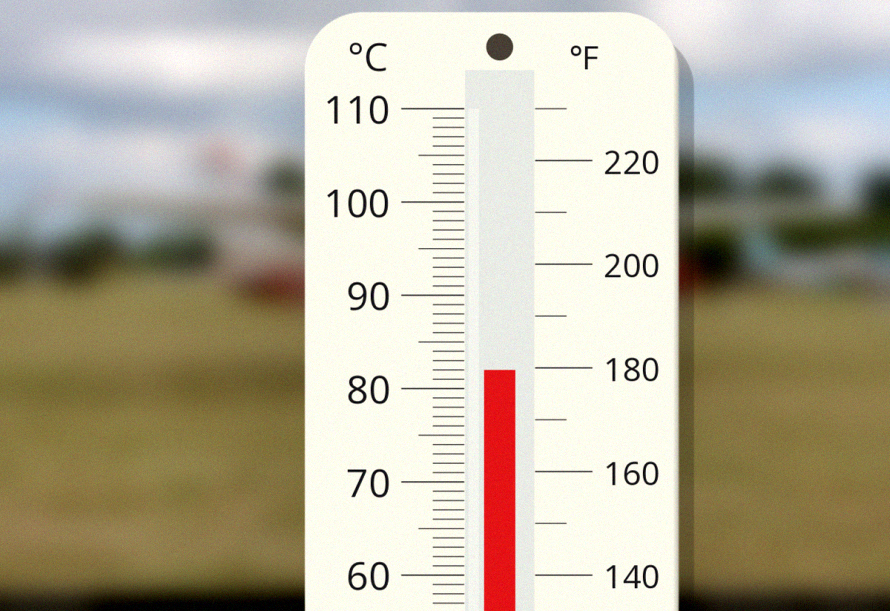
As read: 82
